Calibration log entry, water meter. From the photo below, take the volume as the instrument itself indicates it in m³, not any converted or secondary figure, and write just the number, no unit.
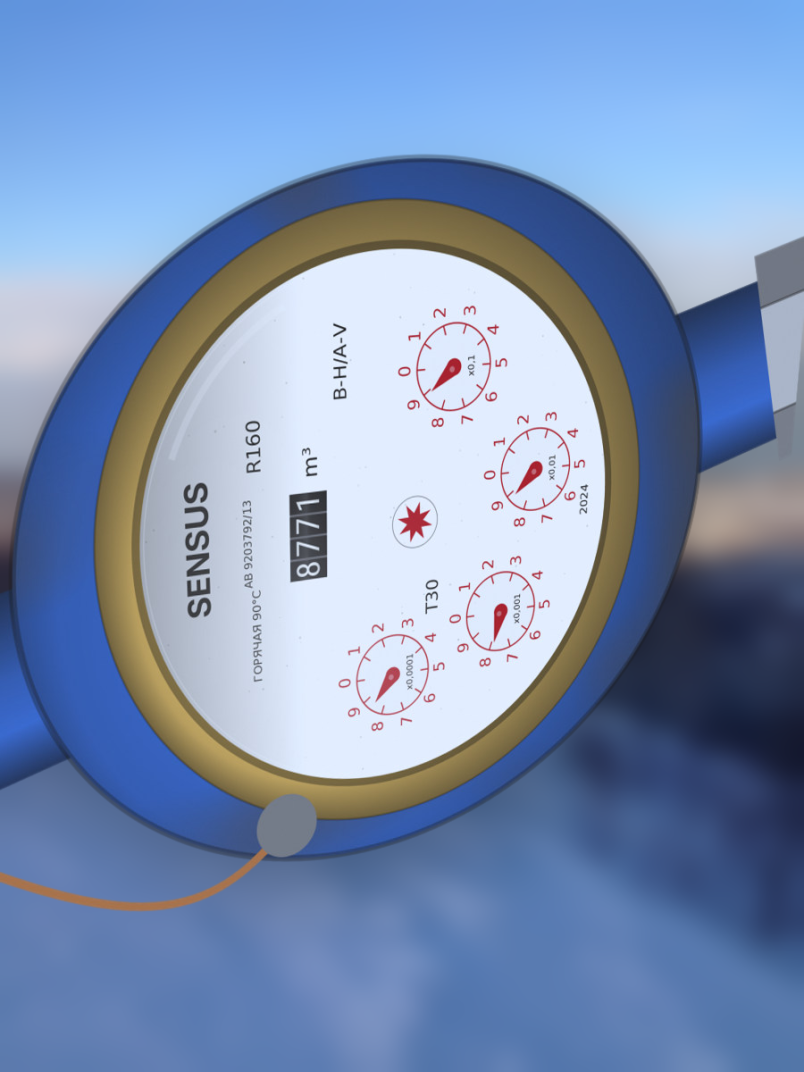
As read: 8771.8878
